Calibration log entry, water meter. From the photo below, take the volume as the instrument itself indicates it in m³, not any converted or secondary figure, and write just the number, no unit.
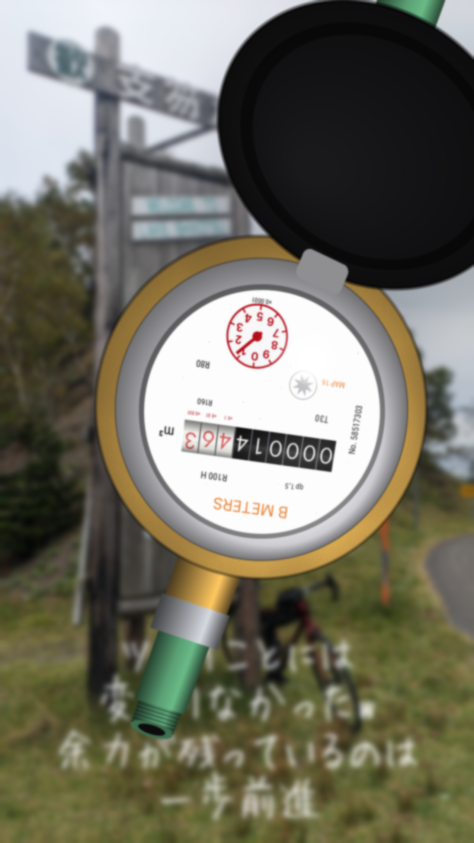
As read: 14.4631
